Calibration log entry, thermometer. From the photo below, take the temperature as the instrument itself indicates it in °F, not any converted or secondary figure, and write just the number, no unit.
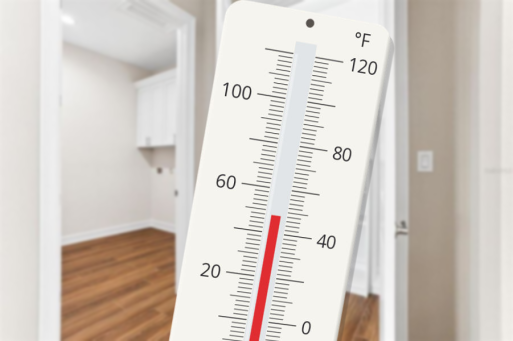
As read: 48
